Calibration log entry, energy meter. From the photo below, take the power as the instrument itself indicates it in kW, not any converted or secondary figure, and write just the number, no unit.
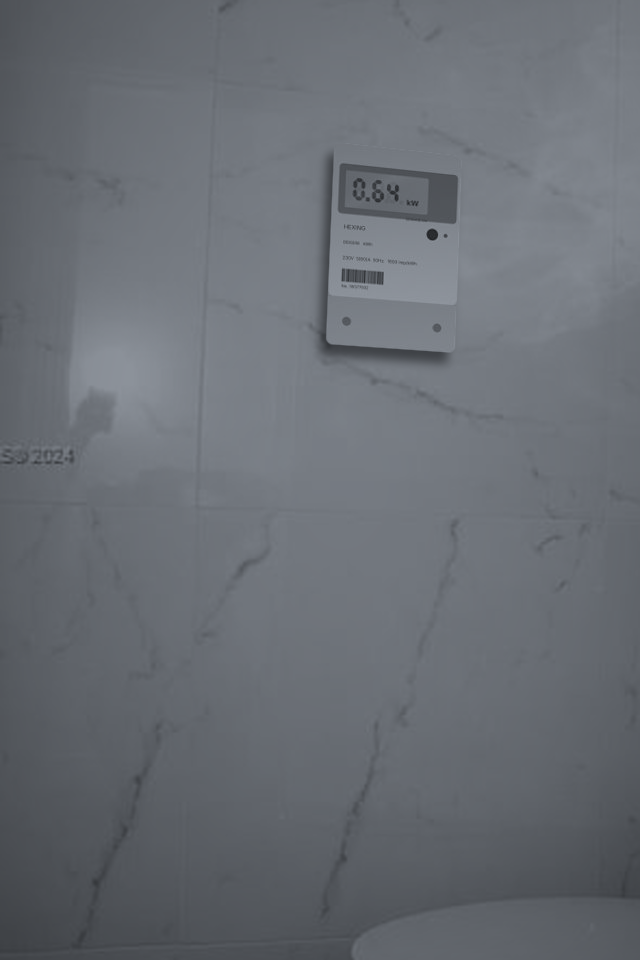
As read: 0.64
